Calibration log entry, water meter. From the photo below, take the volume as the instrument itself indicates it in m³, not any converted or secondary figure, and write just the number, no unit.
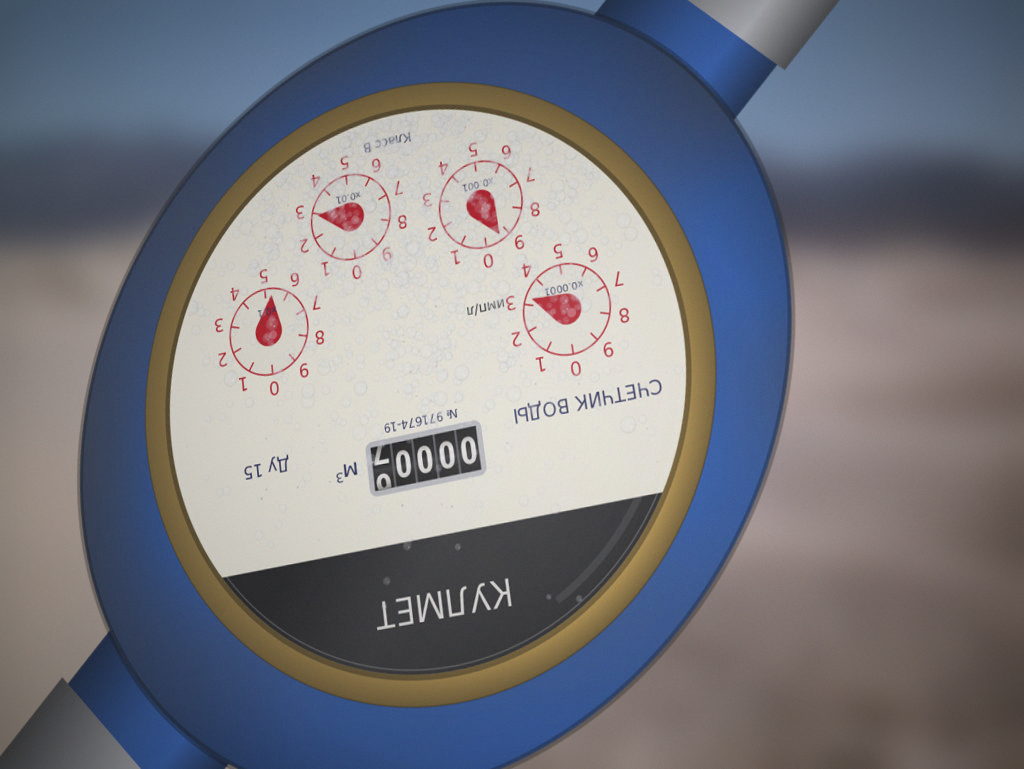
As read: 6.5293
